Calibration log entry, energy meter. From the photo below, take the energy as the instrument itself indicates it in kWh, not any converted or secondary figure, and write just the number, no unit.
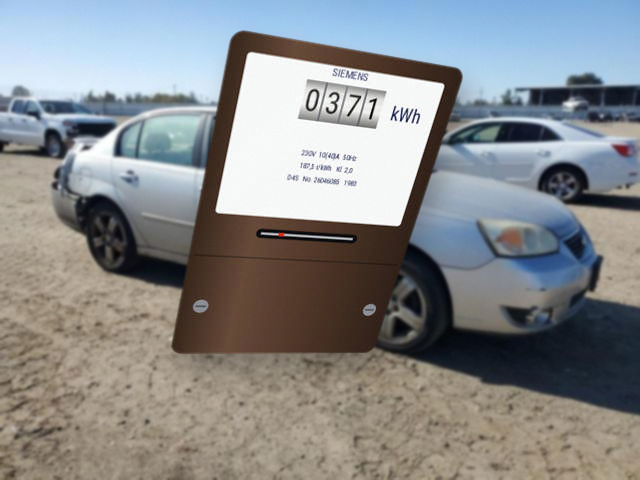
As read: 371
